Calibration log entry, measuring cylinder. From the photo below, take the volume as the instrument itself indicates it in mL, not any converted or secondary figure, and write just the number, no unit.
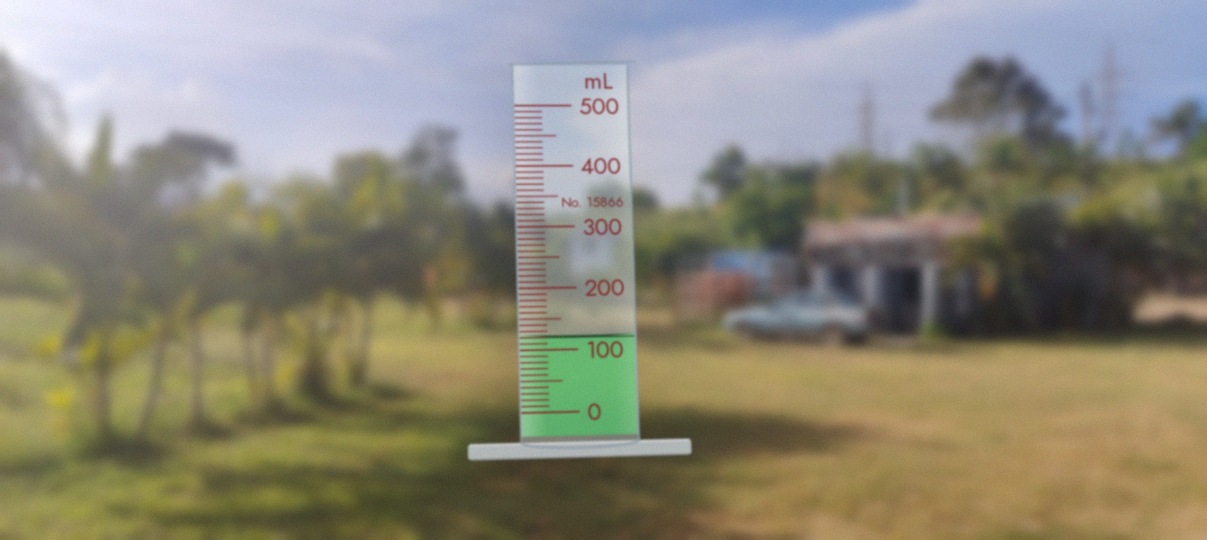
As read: 120
